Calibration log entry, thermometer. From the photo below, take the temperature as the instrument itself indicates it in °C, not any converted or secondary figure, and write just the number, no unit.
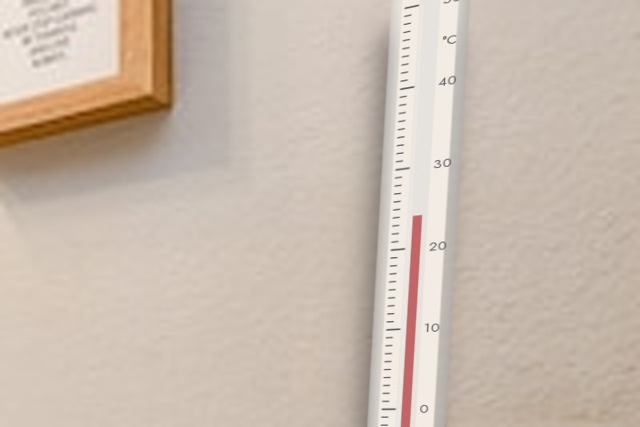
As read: 24
